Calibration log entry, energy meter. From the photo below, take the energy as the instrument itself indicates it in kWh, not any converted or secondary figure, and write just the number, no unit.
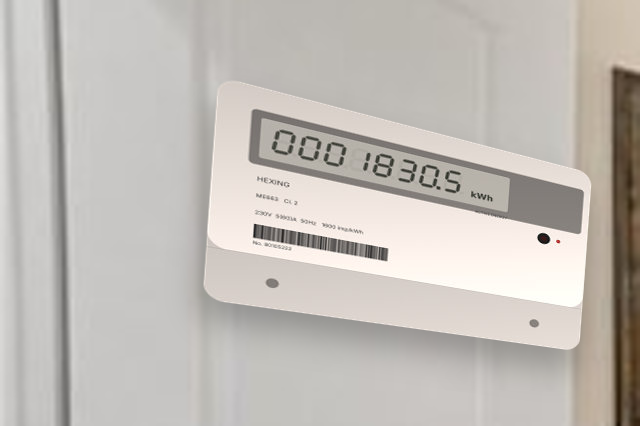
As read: 1830.5
